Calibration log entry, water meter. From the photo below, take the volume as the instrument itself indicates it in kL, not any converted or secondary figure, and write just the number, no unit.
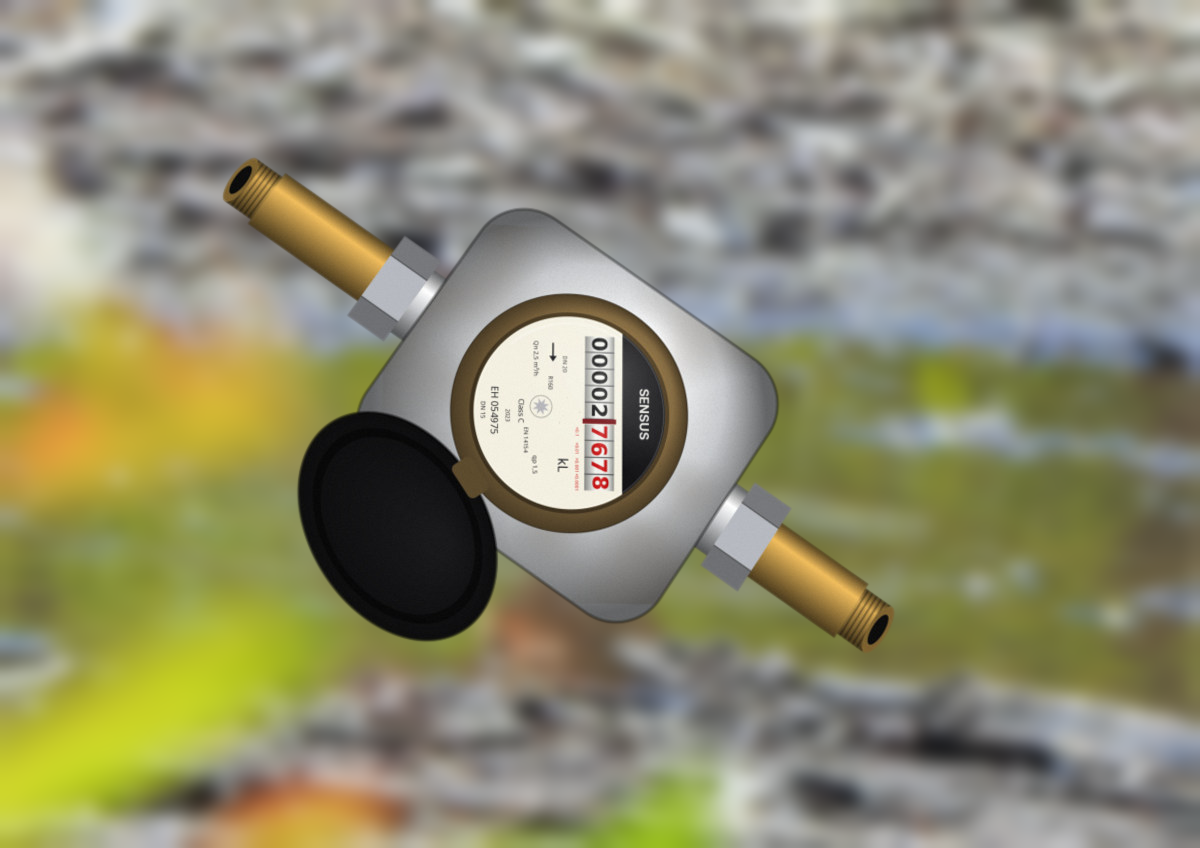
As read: 2.7678
